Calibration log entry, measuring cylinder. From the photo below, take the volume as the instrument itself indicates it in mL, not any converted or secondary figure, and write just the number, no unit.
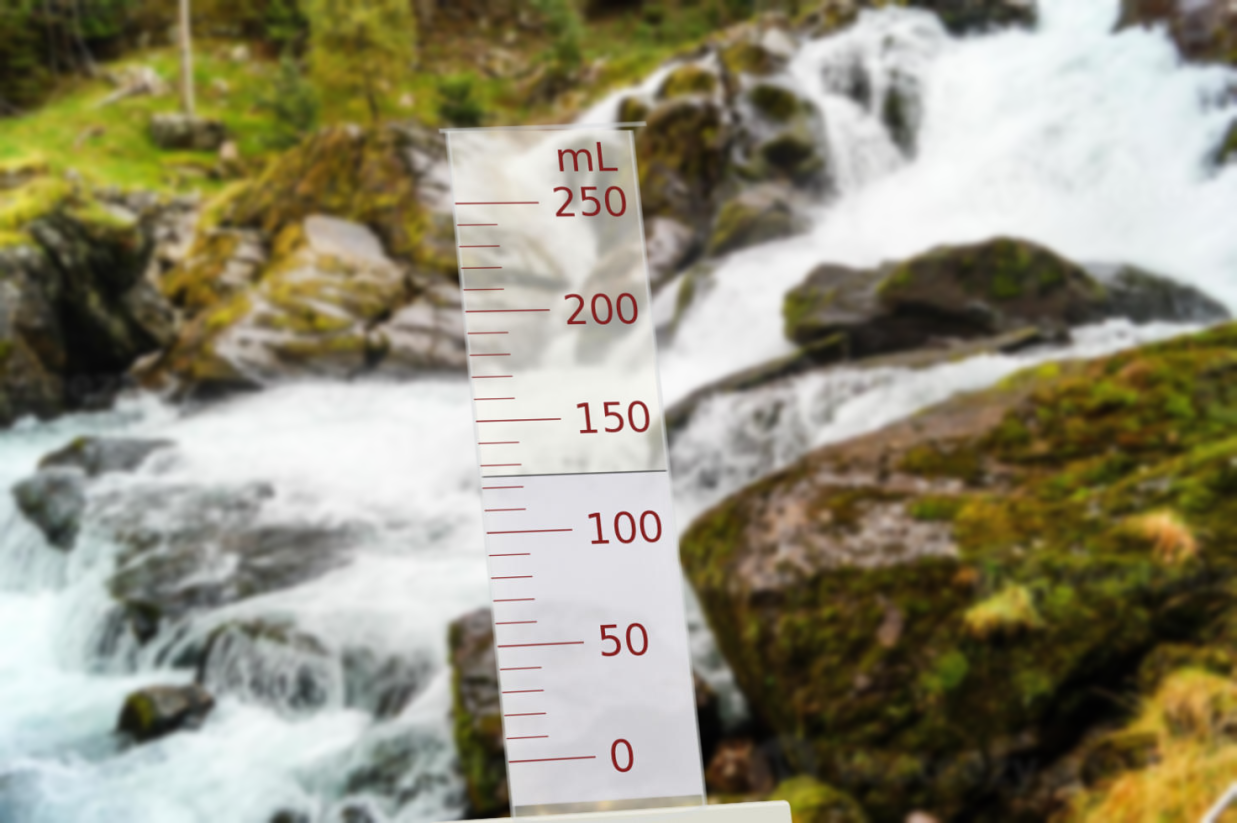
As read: 125
